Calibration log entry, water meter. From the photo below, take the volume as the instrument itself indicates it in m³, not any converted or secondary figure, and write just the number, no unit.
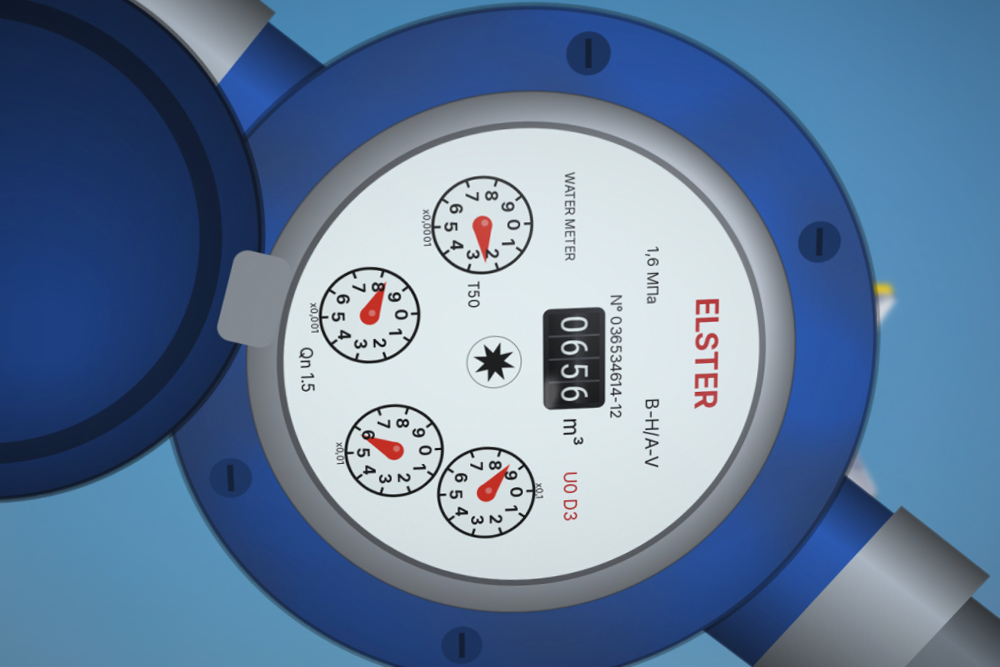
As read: 656.8582
